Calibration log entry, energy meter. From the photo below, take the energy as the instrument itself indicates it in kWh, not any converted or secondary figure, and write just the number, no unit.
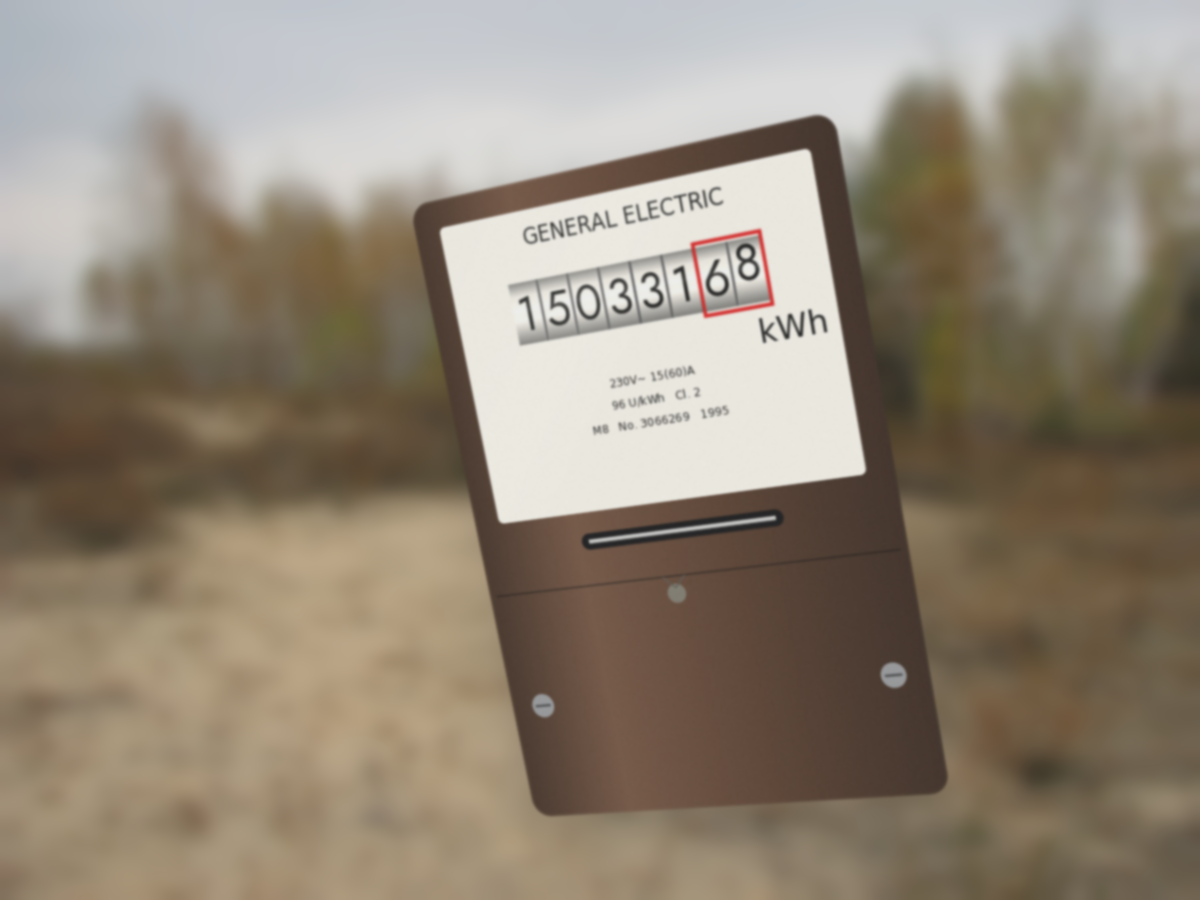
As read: 150331.68
